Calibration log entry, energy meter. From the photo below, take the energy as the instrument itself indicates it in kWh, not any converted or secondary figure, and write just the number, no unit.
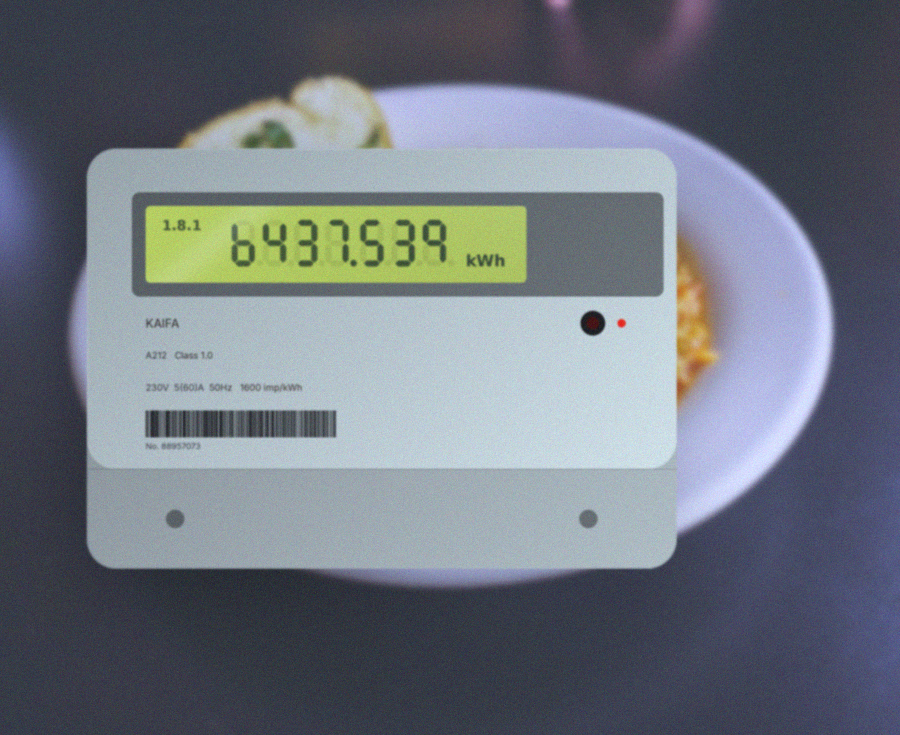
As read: 6437.539
